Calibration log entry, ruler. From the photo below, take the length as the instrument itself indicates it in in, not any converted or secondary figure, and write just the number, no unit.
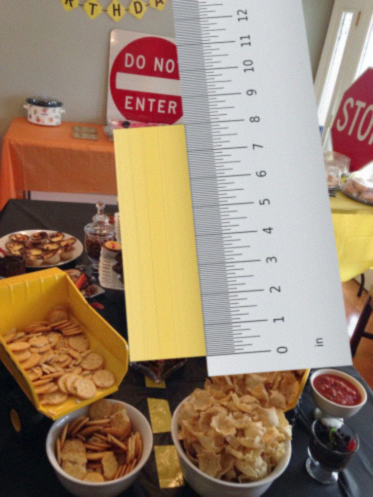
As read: 8
